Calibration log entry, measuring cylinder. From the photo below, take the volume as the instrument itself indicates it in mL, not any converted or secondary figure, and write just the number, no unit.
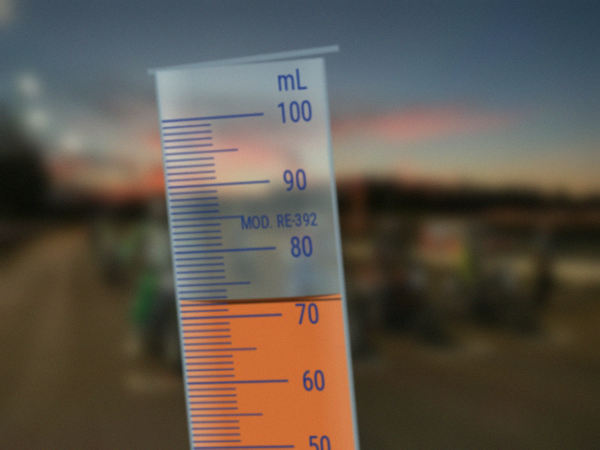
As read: 72
